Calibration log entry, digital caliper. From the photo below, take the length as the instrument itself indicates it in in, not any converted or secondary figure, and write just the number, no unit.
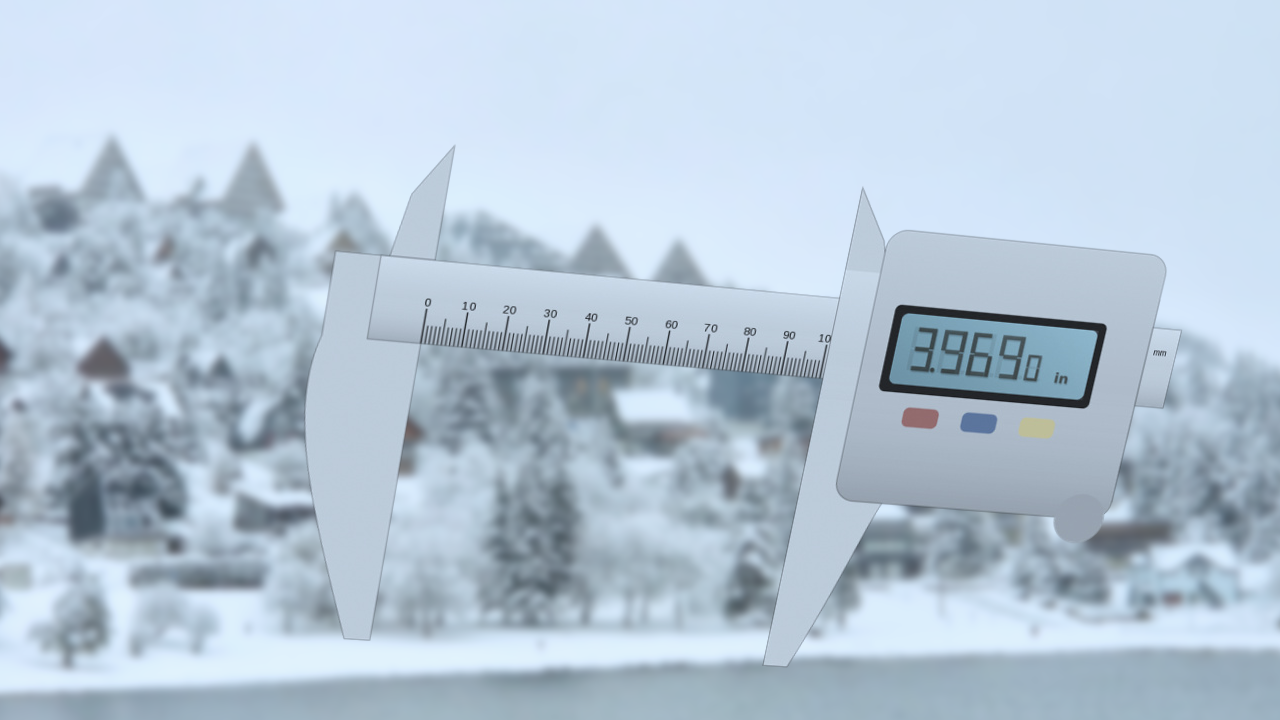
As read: 3.9690
